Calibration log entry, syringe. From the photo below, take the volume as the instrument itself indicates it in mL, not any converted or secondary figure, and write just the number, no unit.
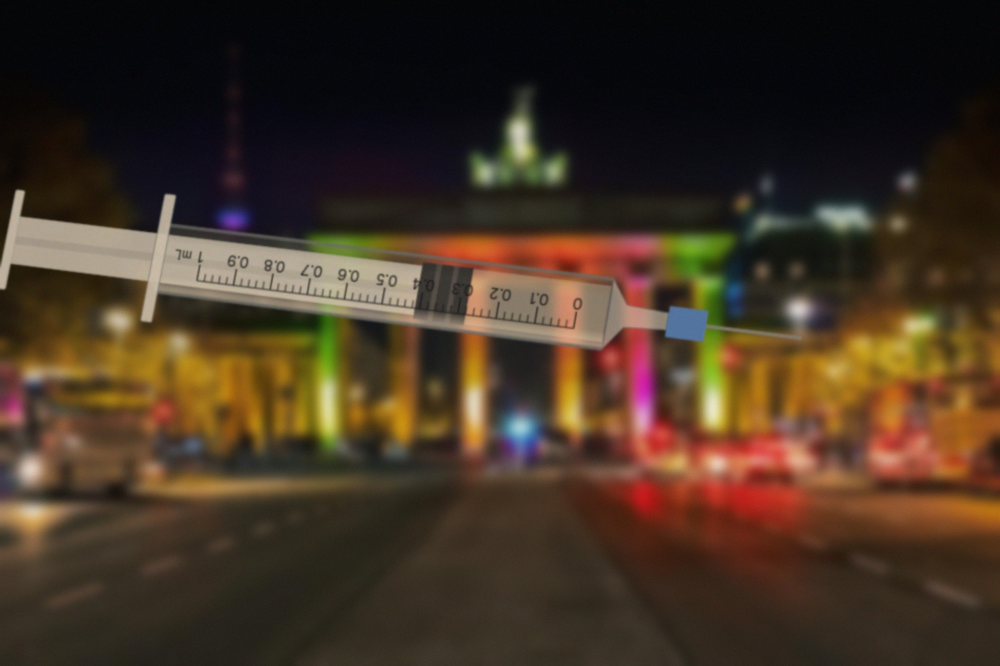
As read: 0.28
